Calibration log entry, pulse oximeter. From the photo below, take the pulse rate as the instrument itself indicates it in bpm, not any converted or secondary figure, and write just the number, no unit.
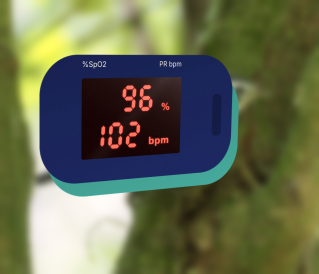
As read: 102
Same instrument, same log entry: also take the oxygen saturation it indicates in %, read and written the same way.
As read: 96
